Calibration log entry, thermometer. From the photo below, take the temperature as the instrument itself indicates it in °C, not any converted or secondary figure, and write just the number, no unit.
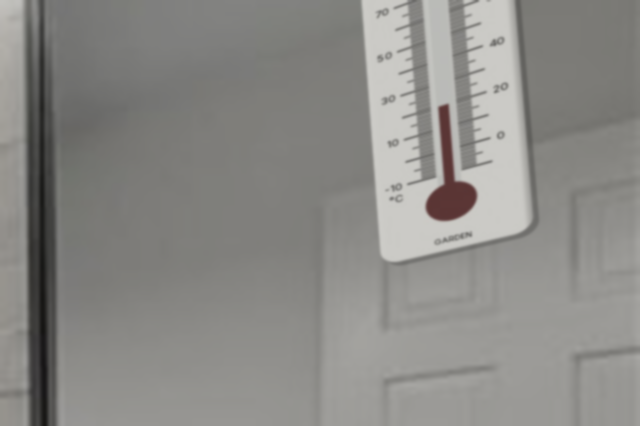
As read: 20
